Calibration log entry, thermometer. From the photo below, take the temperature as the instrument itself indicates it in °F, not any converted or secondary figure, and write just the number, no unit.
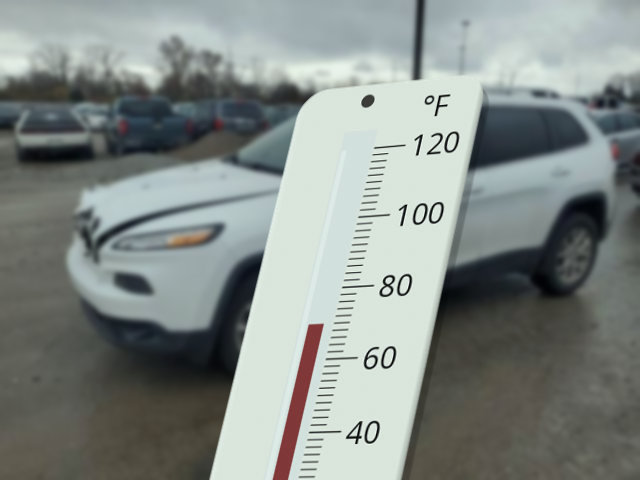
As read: 70
